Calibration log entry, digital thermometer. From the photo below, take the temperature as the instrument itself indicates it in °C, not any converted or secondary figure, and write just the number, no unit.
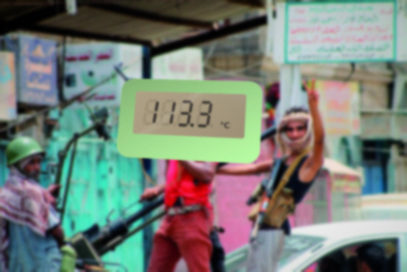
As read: 113.3
